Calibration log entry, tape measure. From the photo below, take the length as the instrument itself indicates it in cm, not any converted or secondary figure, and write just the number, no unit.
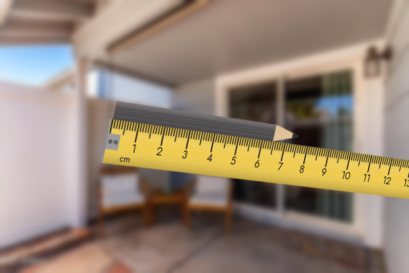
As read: 7.5
